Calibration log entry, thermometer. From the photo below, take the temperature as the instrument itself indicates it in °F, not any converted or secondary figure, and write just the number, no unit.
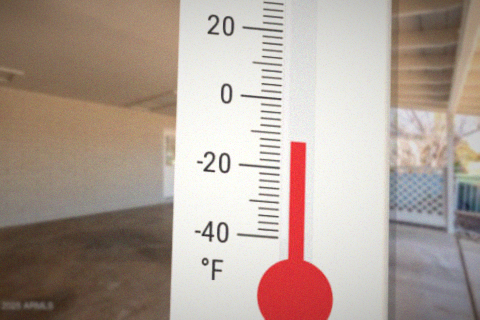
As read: -12
